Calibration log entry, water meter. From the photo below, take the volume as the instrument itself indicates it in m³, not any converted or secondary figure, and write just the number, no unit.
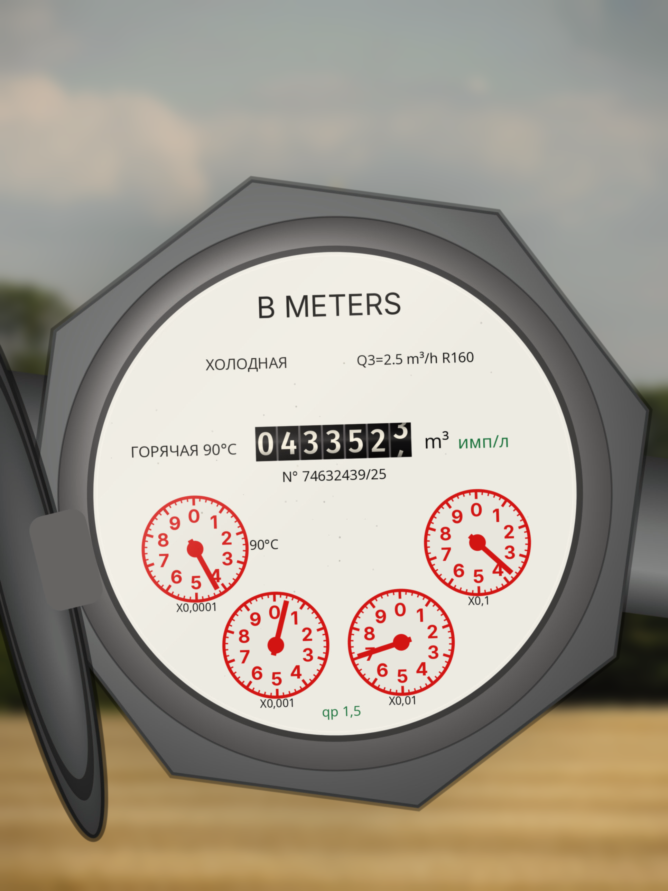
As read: 433523.3704
